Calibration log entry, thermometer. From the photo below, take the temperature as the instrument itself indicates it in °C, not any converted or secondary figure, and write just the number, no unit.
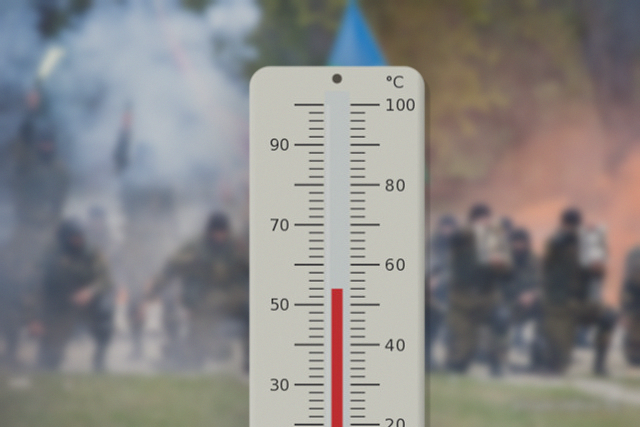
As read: 54
